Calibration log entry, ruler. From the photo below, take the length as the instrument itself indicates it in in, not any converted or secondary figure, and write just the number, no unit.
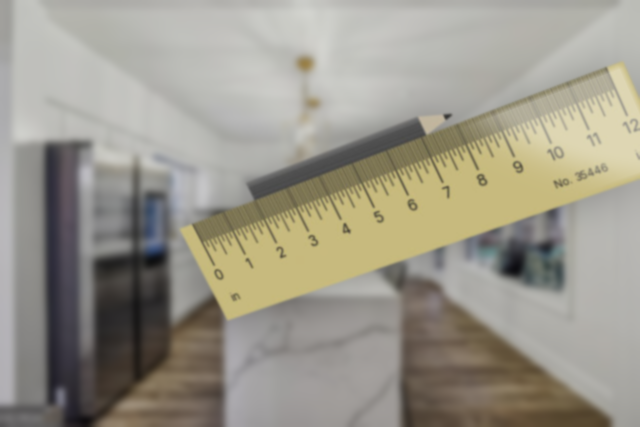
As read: 6
